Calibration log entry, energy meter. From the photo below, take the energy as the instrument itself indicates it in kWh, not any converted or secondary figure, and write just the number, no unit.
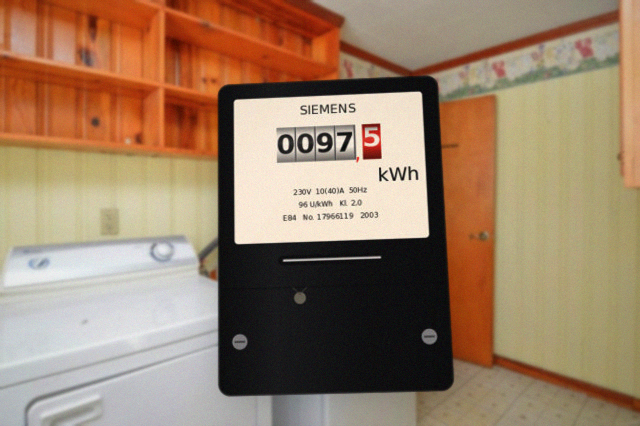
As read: 97.5
